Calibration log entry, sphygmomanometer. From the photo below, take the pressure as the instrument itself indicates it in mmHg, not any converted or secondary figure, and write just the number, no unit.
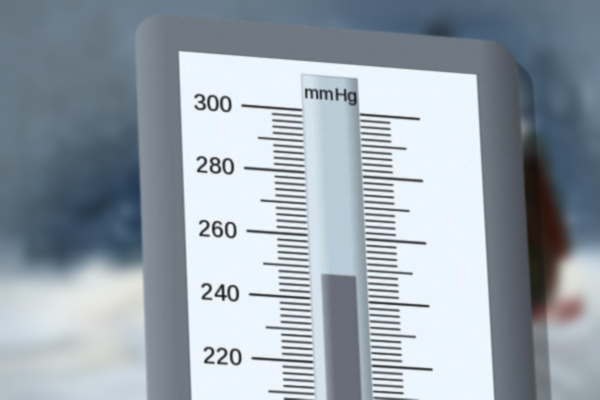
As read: 248
